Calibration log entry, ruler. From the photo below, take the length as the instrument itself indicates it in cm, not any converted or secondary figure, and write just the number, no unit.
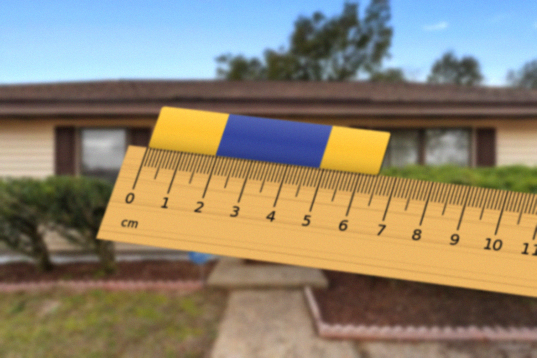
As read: 6.5
